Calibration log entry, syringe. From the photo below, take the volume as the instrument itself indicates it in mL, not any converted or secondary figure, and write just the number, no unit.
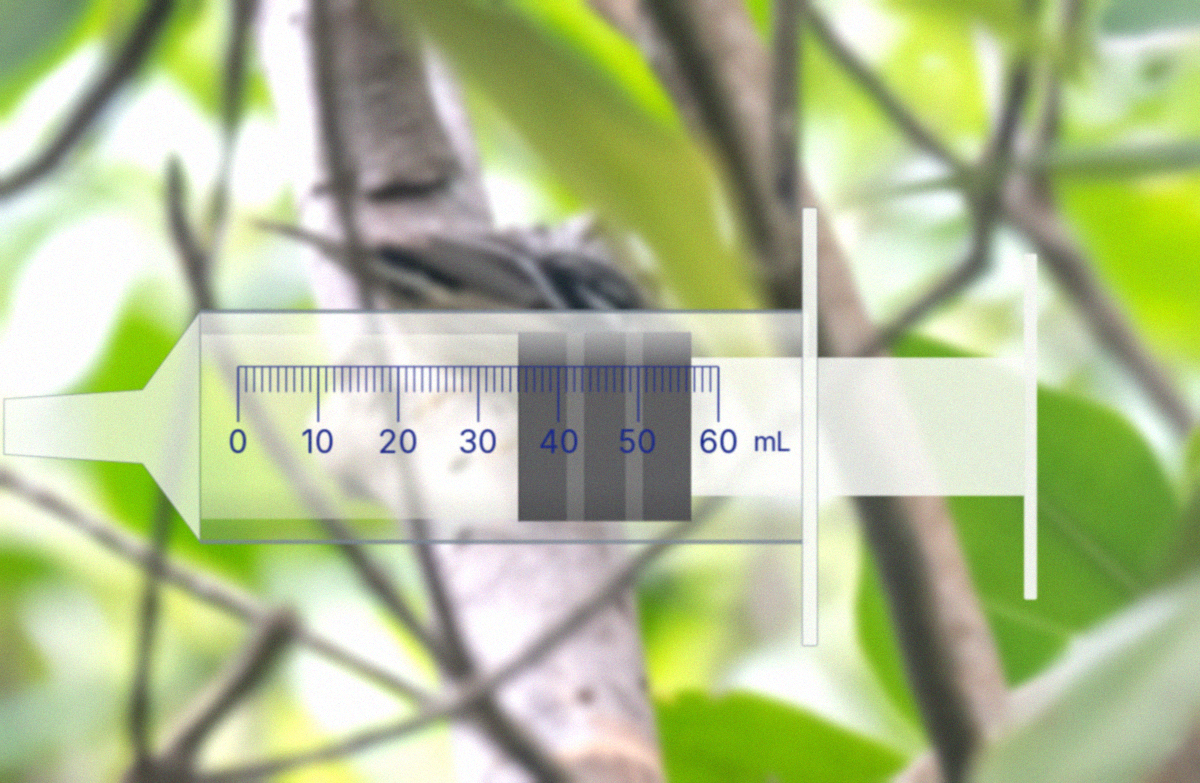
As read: 35
